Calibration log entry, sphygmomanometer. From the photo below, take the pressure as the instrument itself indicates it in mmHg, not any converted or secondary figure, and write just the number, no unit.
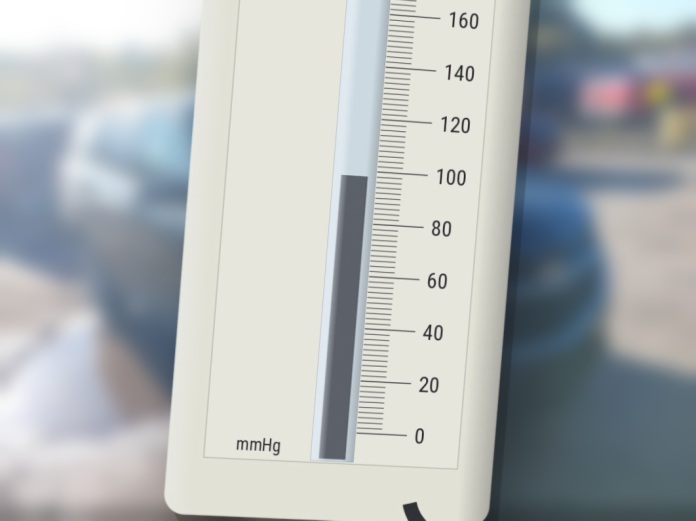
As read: 98
